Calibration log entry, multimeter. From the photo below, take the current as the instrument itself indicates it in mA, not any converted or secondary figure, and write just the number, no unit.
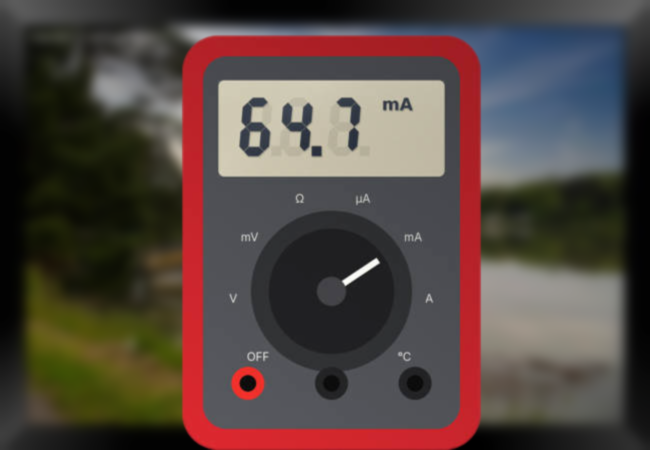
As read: 64.7
